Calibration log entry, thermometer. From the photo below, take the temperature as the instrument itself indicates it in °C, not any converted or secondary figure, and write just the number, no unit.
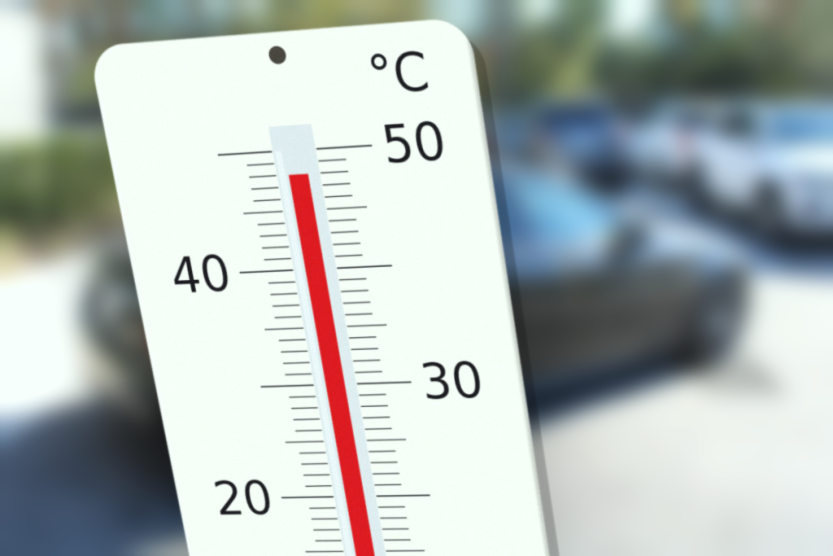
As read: 48
